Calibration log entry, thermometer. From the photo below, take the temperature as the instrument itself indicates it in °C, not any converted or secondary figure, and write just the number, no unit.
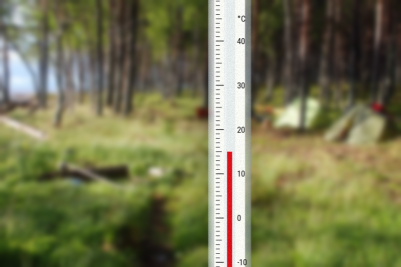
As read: 15
